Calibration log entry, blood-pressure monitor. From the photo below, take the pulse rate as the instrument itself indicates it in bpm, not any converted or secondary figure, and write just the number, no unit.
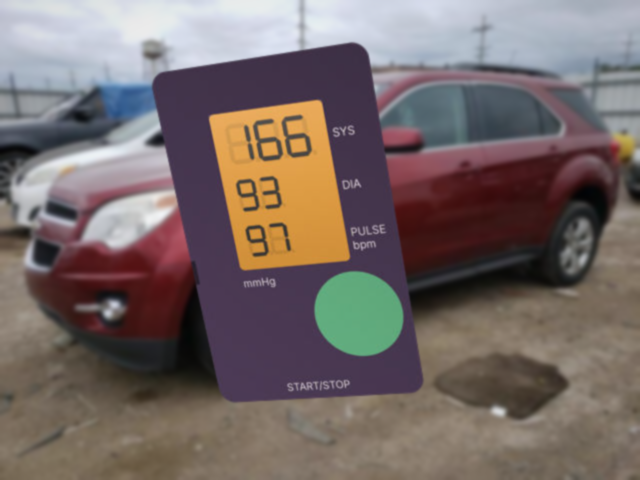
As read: 97
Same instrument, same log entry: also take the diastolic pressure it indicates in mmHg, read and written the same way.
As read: 93
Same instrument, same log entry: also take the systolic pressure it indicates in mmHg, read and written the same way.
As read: 166
